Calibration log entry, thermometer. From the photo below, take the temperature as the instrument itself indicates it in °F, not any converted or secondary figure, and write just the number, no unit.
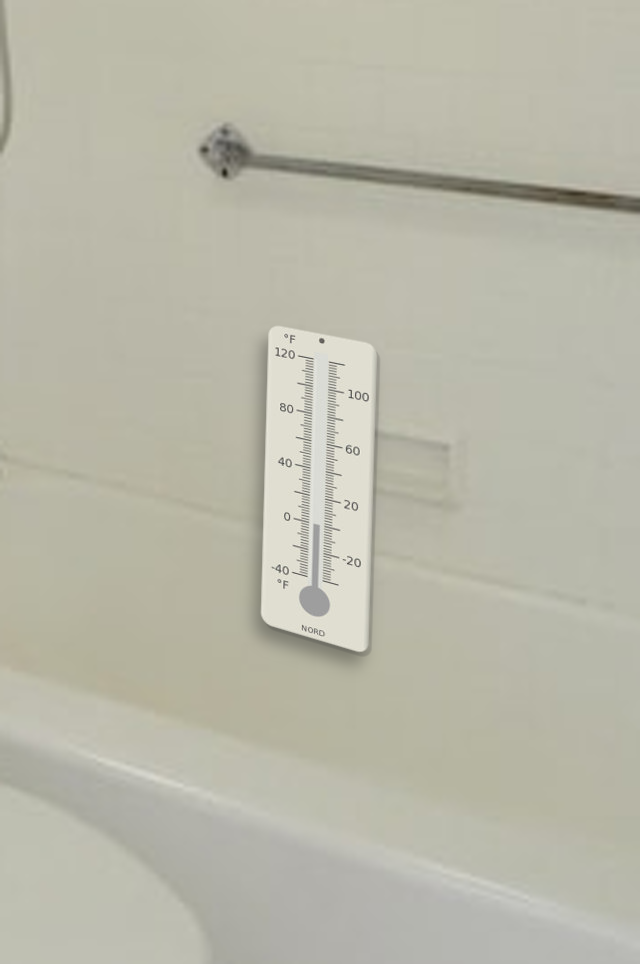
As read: 0
